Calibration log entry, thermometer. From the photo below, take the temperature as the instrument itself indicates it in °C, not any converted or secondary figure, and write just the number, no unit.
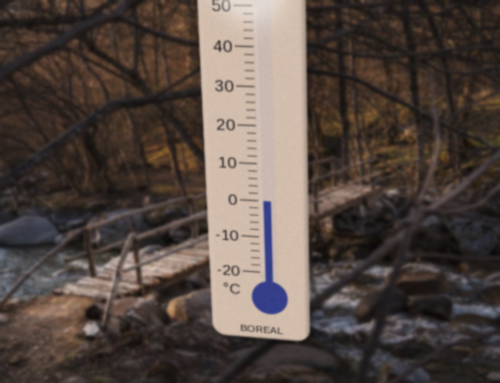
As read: 0
